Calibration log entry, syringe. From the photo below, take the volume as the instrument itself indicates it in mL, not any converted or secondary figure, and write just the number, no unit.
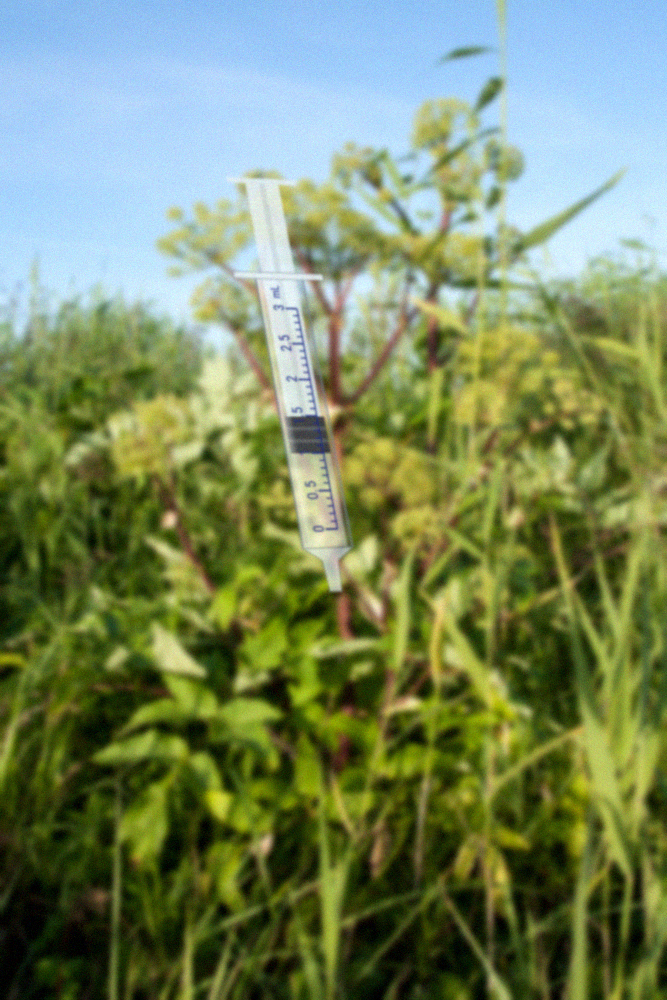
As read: 1
